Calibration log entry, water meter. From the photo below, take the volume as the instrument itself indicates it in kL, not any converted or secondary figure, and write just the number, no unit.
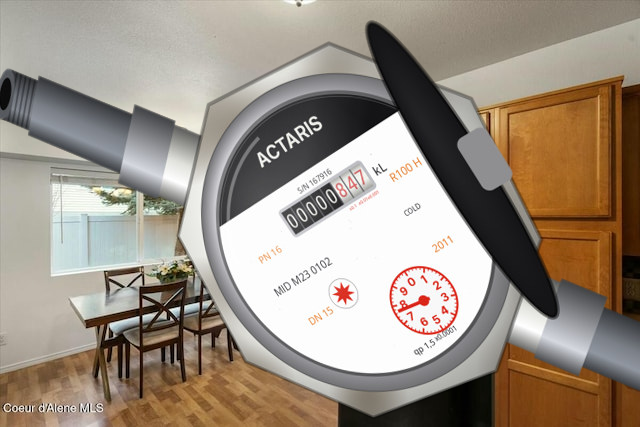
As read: 0.8477
